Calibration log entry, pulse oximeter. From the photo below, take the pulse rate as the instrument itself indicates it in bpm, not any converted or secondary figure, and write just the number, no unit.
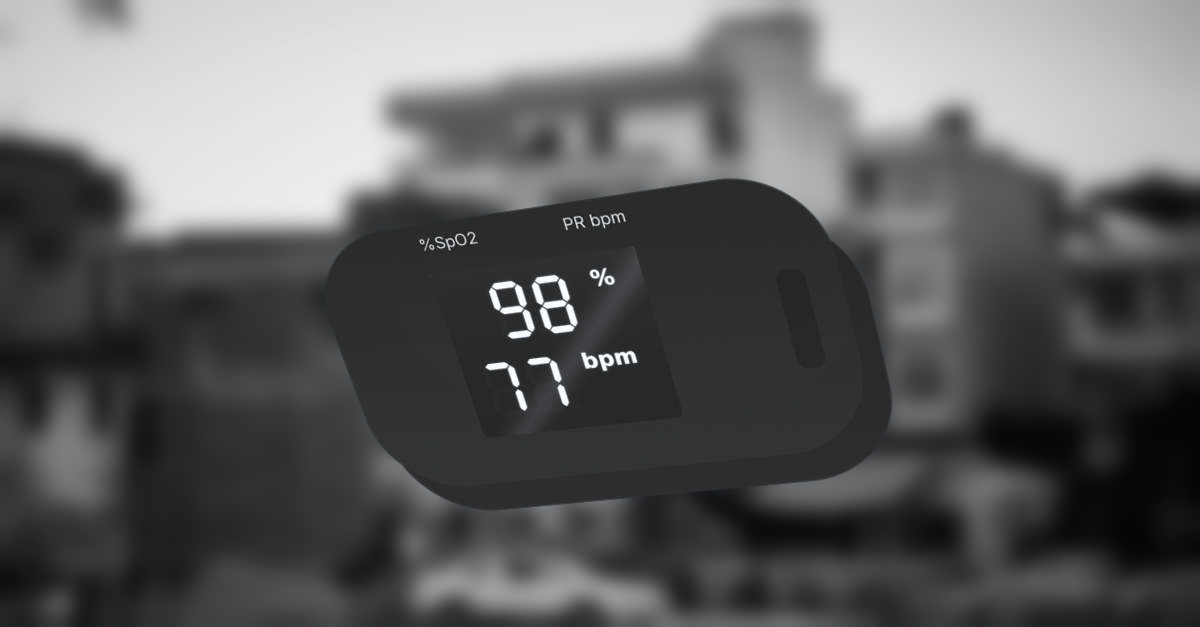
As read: 77
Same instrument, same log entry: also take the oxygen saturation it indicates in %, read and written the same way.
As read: 98
